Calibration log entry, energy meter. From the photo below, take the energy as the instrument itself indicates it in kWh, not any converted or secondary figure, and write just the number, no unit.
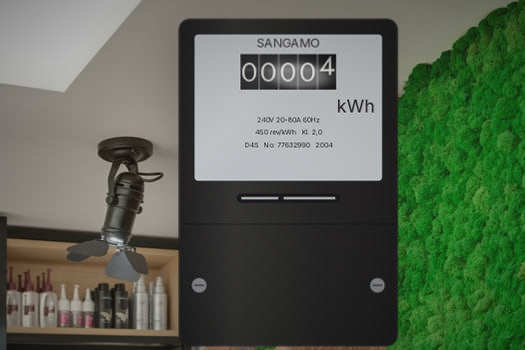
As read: 4
